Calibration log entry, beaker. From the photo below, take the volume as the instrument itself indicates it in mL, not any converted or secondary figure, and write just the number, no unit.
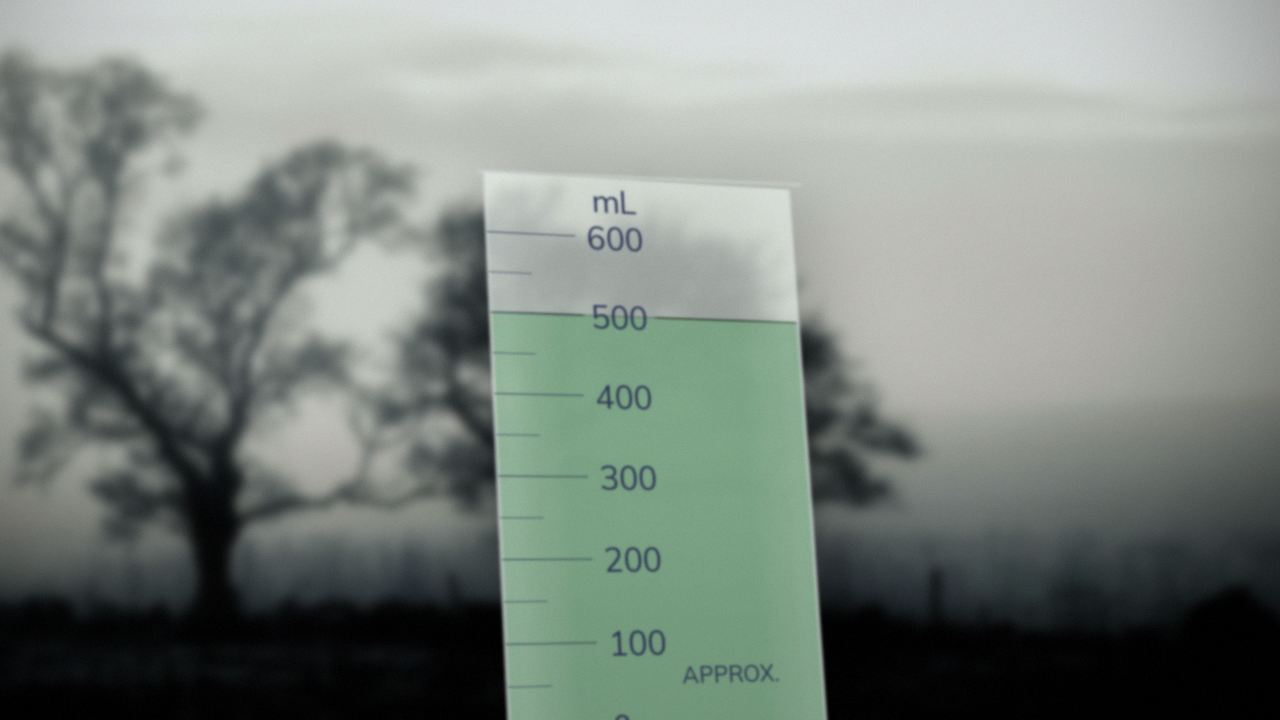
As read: 500
